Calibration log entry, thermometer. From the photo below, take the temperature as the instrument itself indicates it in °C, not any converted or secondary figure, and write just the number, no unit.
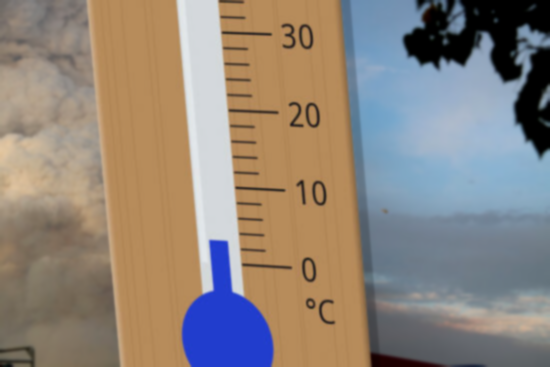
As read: 3
